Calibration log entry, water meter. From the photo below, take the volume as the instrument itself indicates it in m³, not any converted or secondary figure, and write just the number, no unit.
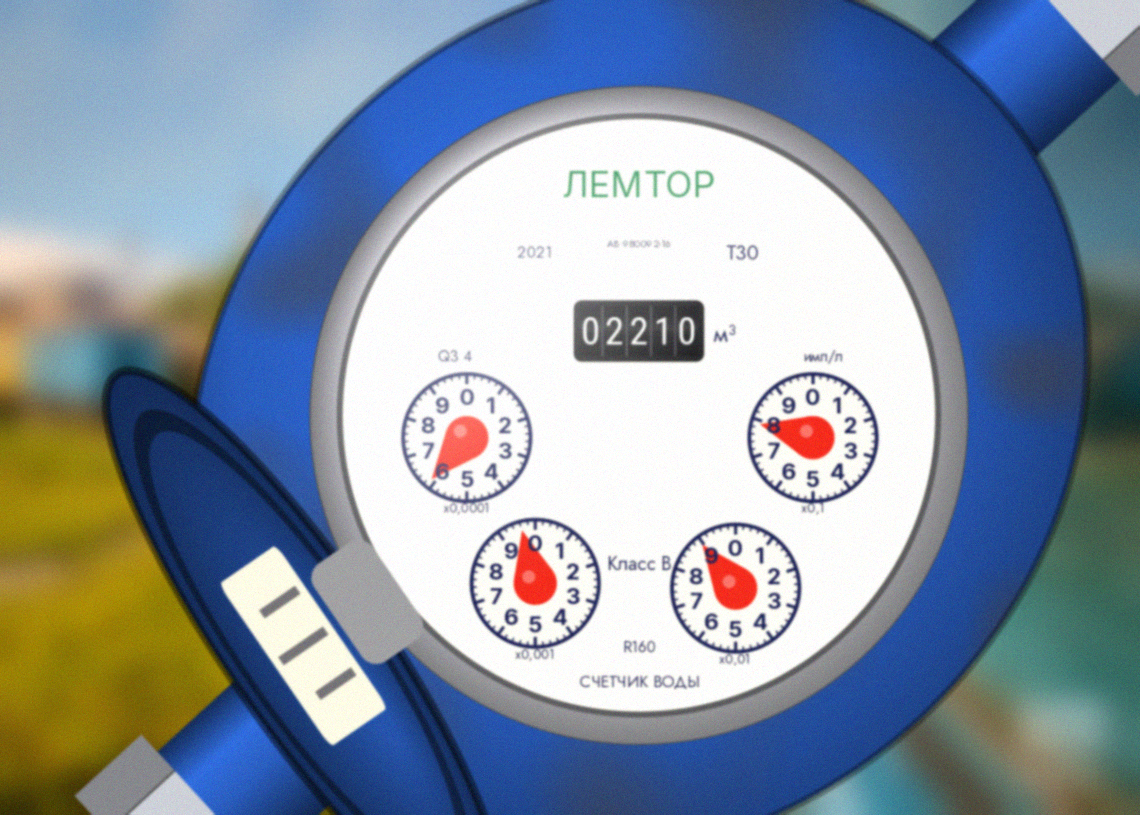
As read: 2210.7896
